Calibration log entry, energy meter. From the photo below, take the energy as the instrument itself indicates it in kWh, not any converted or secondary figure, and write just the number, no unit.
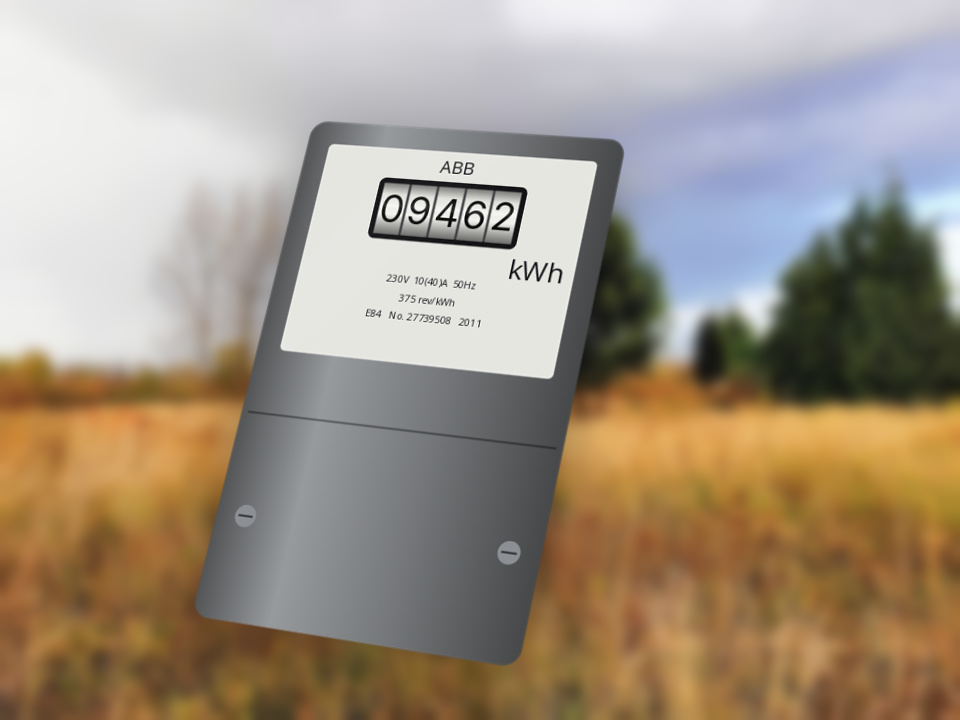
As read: 9462
